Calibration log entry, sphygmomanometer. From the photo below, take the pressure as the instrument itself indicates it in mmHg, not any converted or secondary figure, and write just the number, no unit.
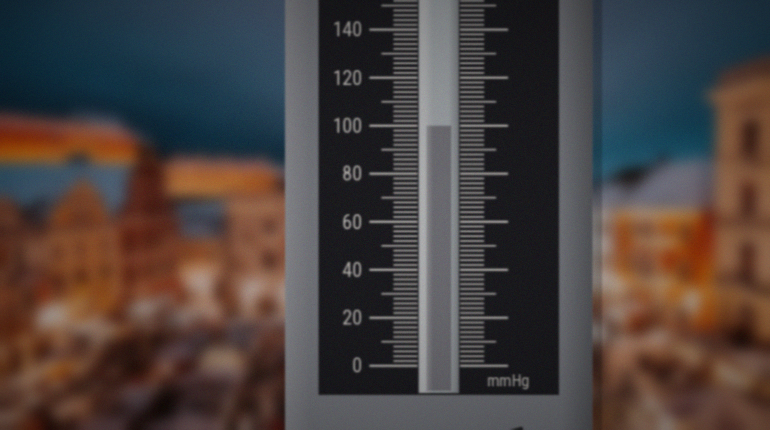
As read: 100
